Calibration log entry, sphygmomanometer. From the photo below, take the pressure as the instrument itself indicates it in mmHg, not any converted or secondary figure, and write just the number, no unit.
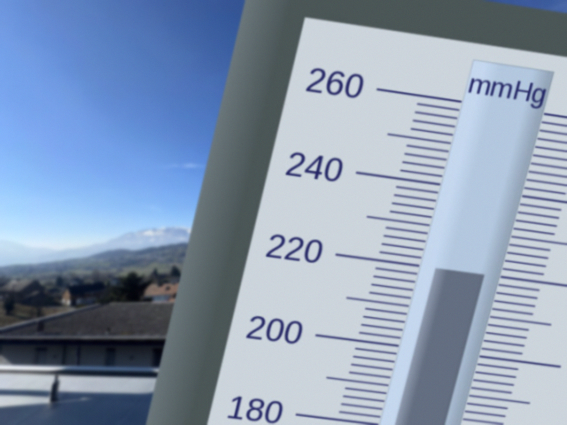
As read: 220
